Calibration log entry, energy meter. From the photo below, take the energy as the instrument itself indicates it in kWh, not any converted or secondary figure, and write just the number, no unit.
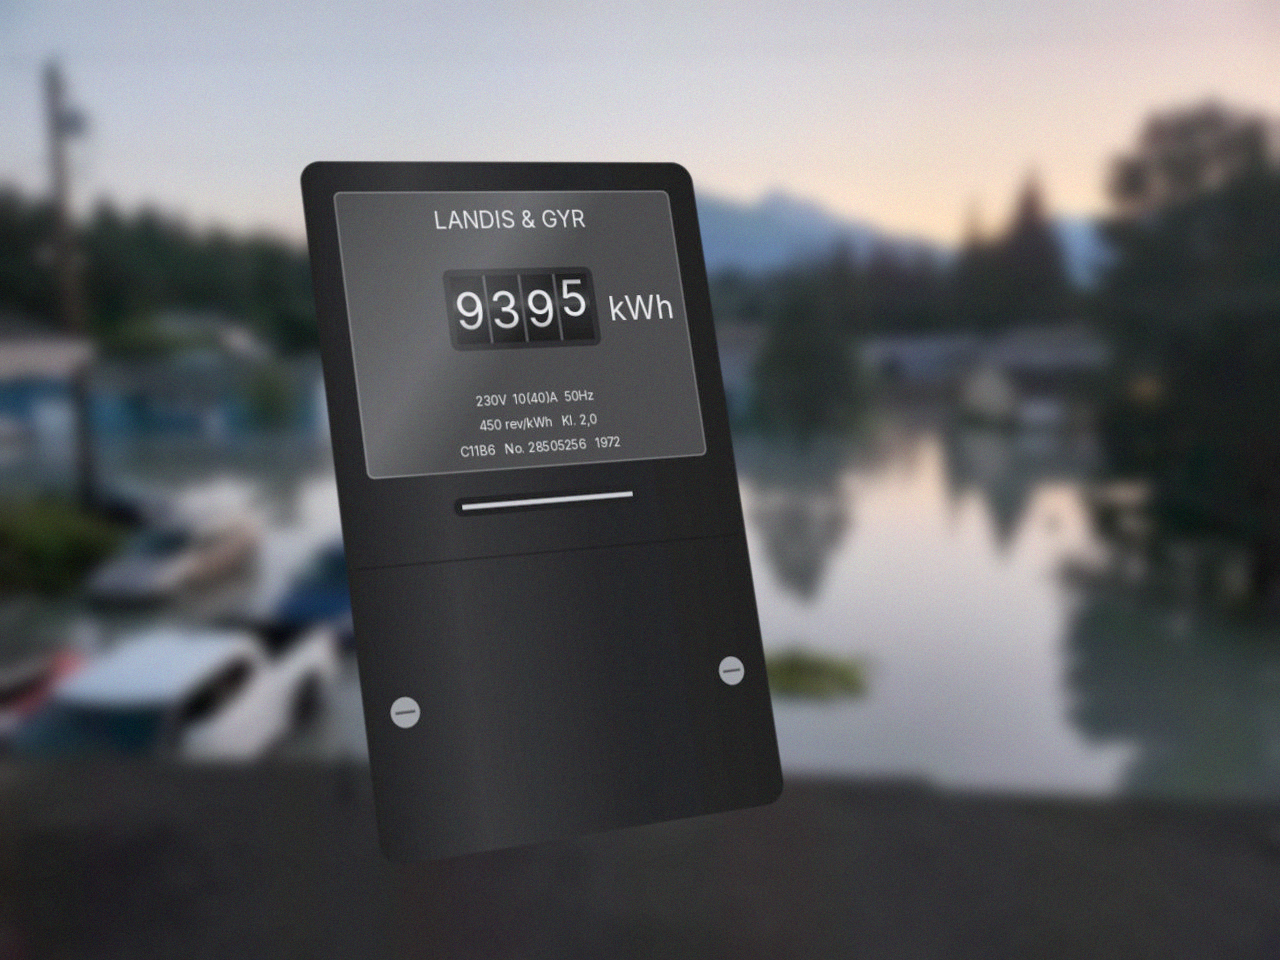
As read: 9395
